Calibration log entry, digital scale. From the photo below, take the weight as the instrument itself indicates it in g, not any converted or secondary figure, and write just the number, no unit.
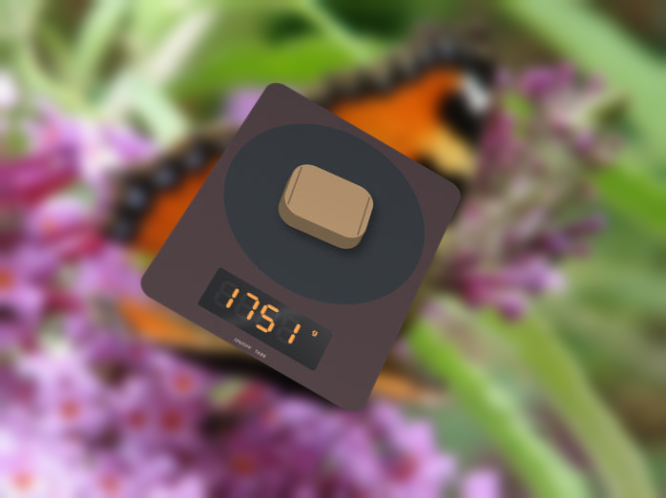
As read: 1751
